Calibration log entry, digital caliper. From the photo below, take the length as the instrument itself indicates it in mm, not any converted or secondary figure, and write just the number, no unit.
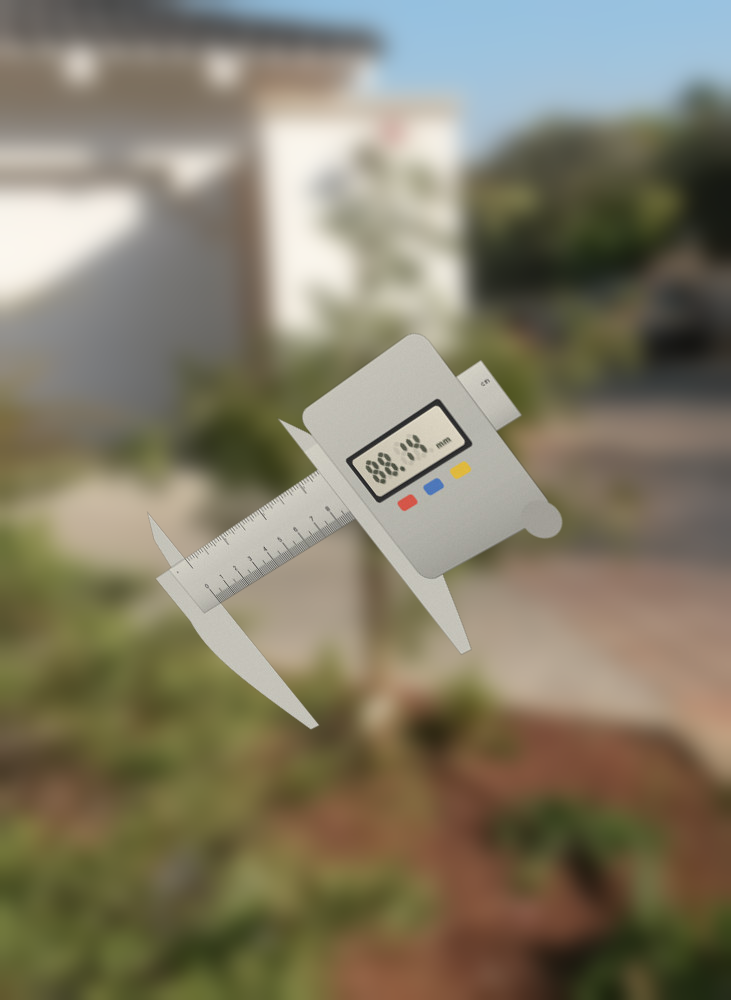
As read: 88.14
